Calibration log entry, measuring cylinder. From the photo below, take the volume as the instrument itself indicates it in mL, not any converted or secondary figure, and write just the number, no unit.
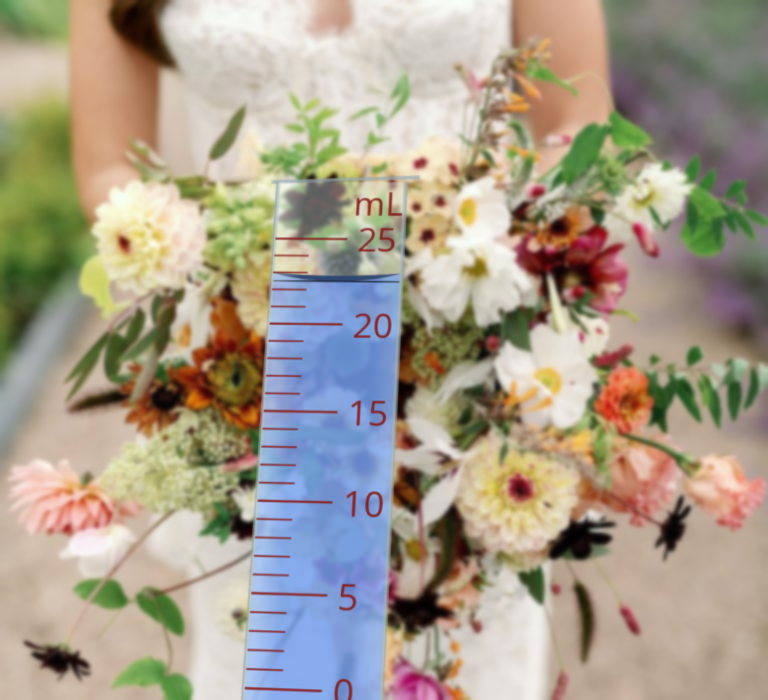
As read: 22.5
